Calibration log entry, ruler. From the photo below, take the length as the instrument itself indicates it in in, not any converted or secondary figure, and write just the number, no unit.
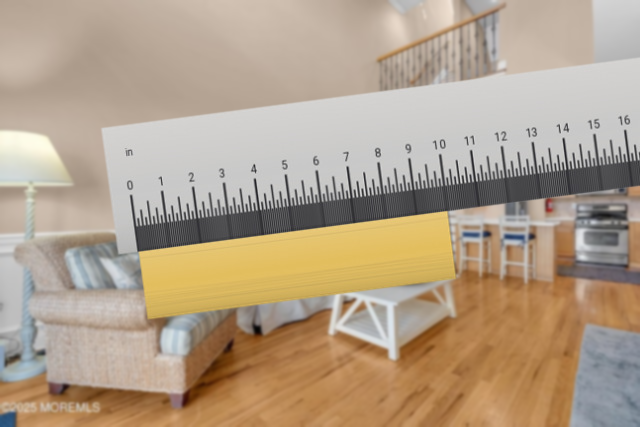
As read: 10
